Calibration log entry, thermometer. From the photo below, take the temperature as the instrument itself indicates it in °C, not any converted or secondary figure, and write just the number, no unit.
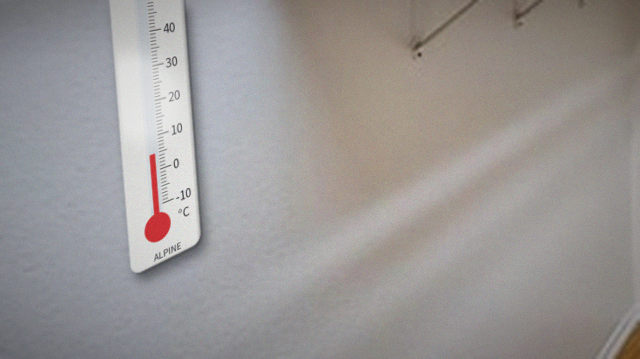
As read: 5
